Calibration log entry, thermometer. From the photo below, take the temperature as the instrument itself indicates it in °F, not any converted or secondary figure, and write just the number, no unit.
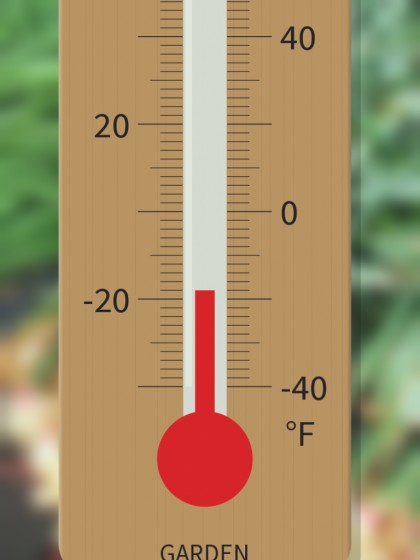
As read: -18
